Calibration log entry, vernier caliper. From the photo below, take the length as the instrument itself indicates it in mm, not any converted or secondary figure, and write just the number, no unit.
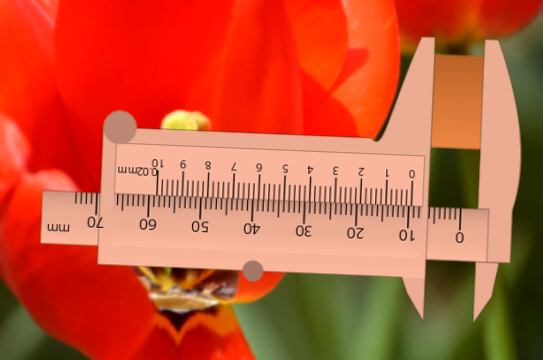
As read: 9.5
